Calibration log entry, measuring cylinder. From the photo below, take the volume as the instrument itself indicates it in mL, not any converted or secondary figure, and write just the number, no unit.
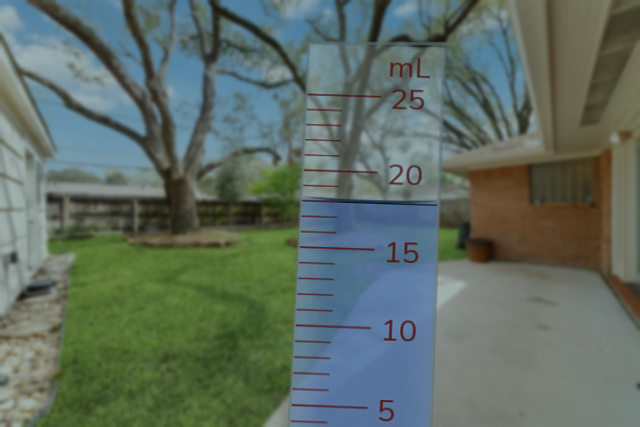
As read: 18
